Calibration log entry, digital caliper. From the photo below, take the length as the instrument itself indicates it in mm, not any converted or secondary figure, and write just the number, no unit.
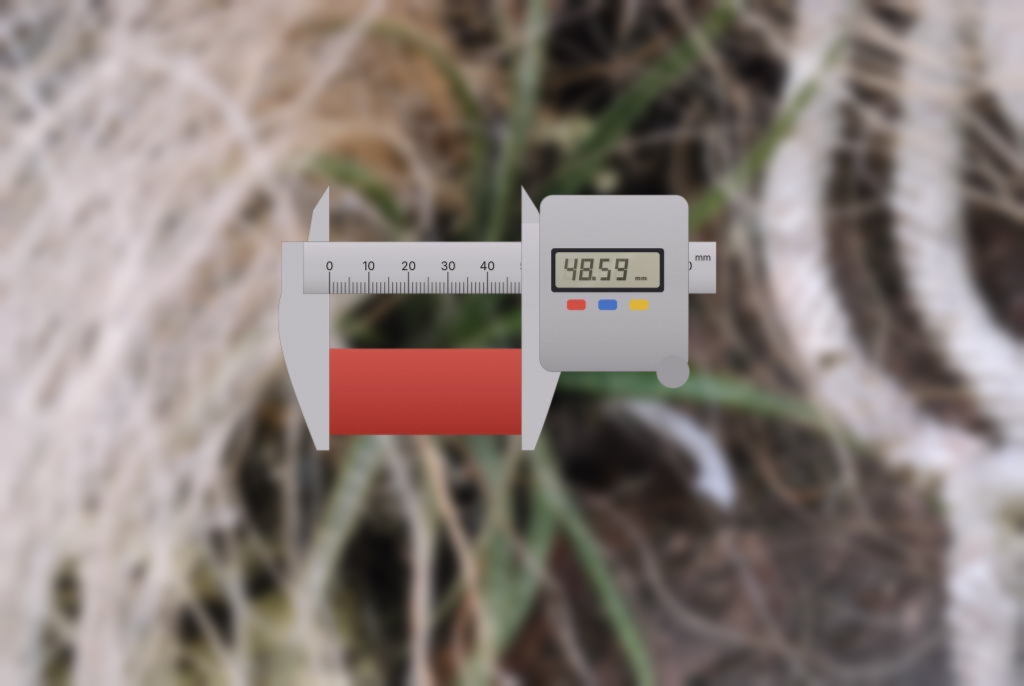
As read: 48.59
